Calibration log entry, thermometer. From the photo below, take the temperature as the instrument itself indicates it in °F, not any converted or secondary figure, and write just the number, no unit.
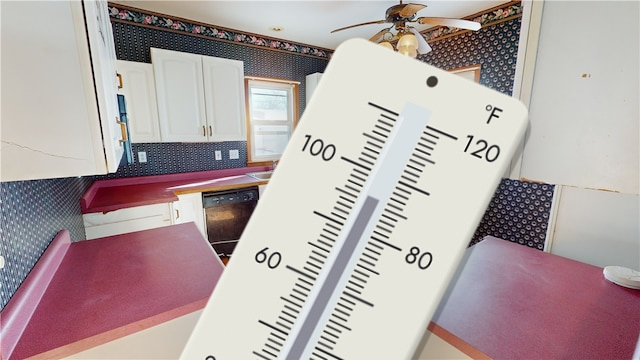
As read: 92
